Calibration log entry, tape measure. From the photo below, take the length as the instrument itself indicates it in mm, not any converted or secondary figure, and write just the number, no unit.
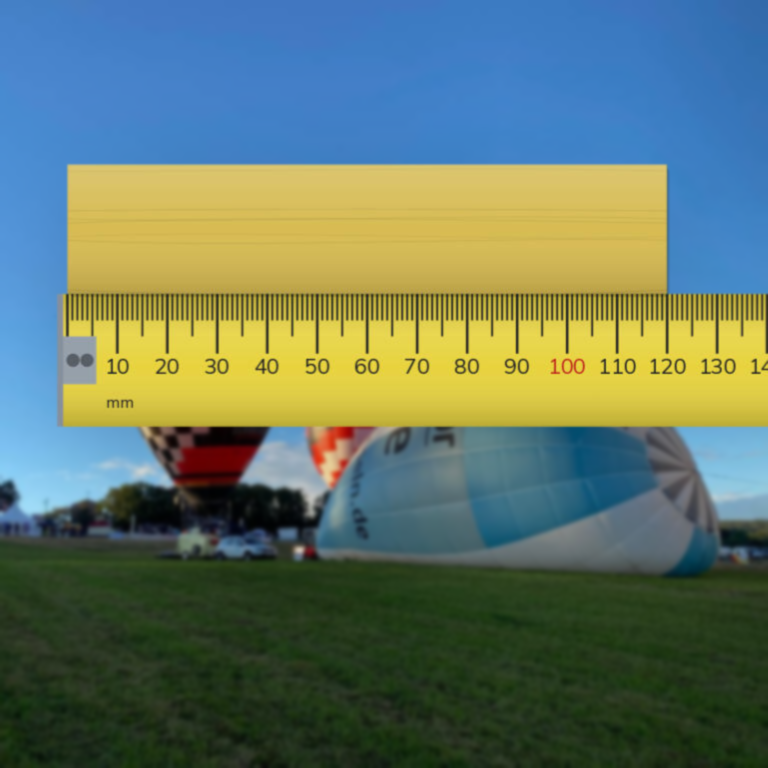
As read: 120
